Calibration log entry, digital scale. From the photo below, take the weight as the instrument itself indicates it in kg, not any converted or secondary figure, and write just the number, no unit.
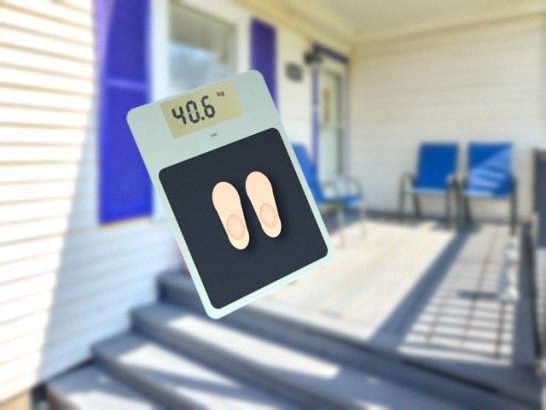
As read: 40.6
